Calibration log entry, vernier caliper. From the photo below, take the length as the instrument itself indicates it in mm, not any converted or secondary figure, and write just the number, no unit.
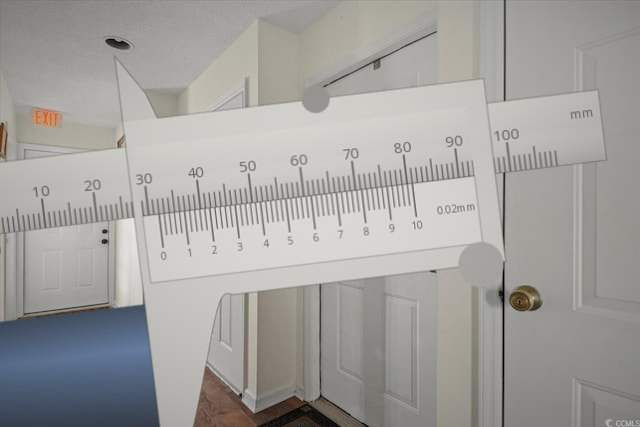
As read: 32.0
